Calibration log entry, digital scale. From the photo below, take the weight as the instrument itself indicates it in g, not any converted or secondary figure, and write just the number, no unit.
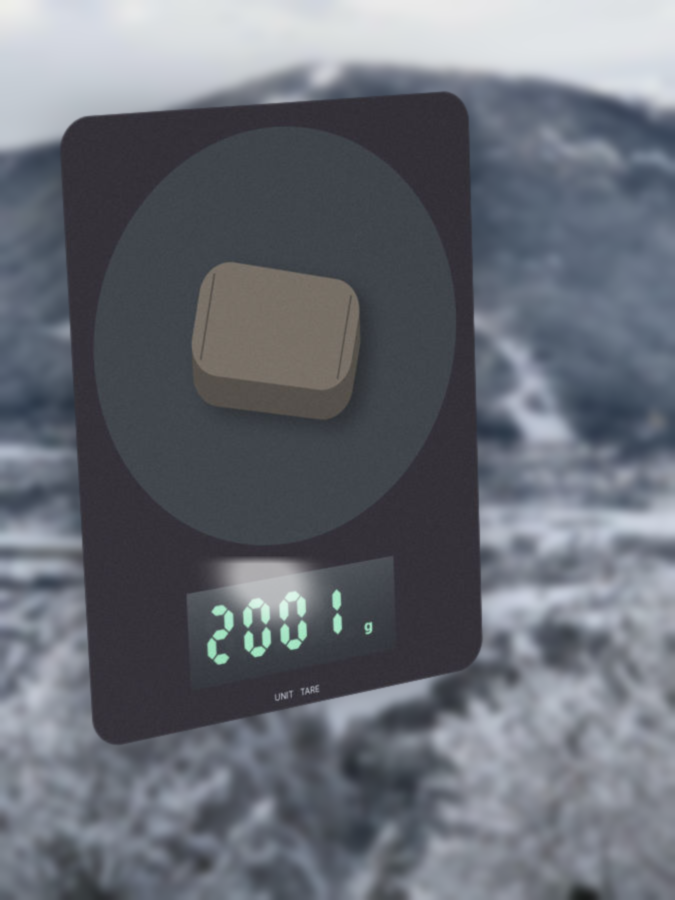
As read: 2001
